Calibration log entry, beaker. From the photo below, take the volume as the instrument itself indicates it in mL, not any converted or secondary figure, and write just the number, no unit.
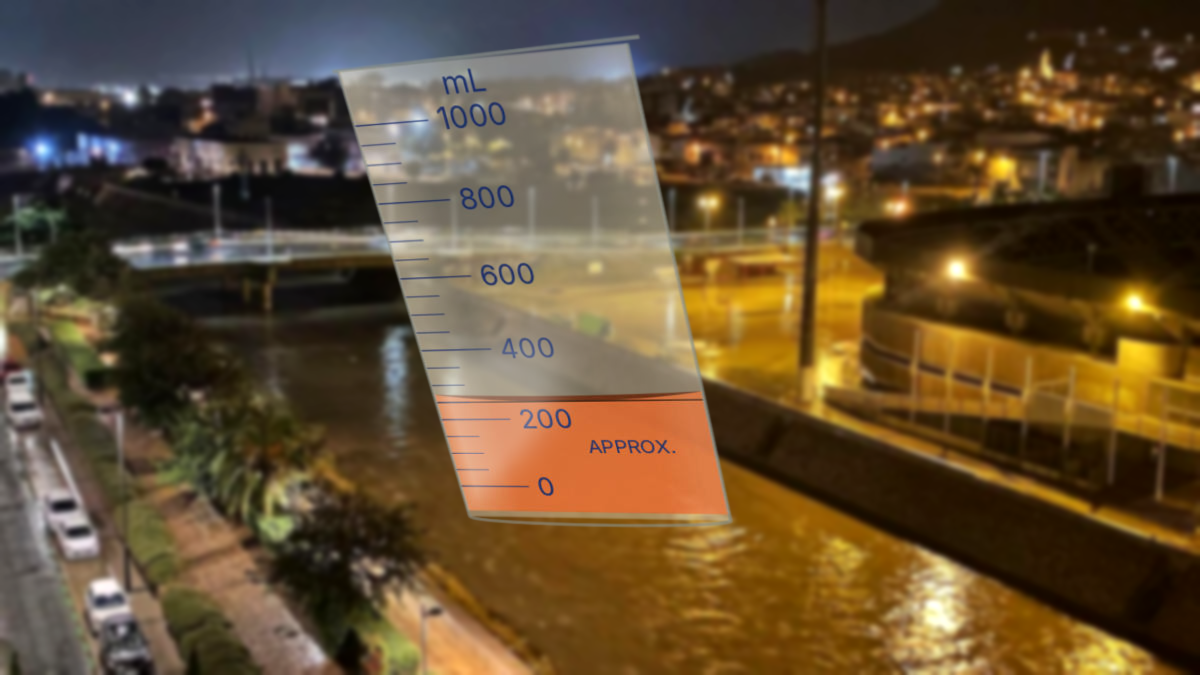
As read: 250
